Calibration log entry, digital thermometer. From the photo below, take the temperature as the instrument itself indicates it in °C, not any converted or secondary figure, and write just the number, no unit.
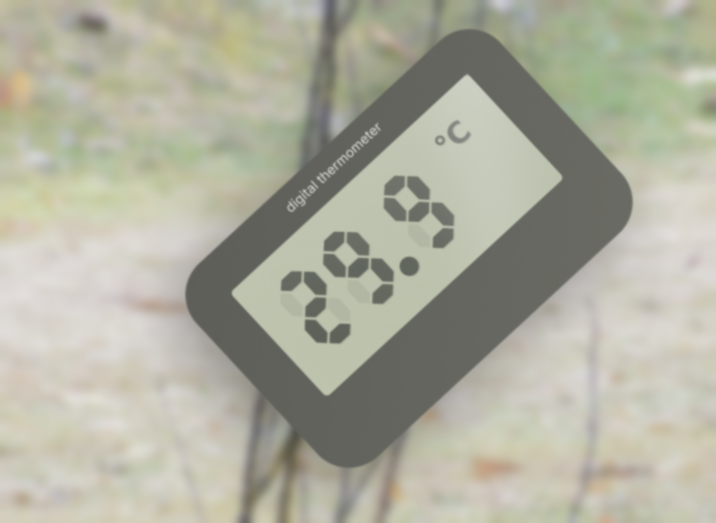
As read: 29.9
